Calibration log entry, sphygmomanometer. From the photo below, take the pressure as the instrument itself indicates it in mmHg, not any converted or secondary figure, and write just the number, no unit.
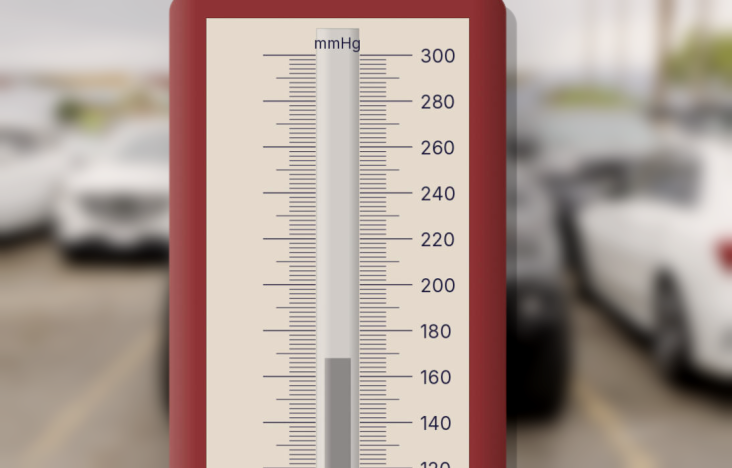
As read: 168
